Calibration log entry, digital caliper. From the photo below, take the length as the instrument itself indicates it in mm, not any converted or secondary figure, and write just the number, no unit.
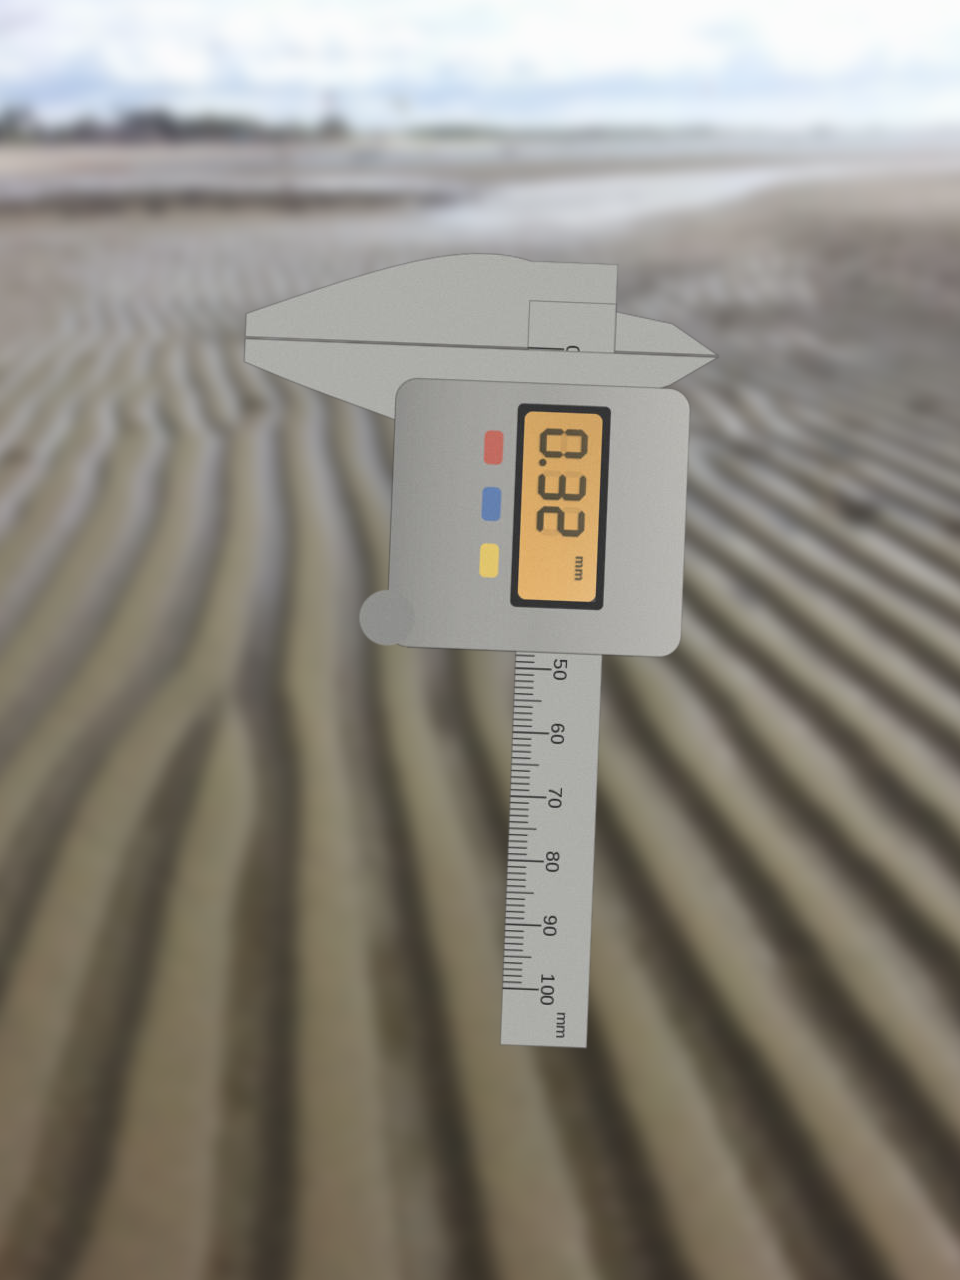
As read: 0.32
